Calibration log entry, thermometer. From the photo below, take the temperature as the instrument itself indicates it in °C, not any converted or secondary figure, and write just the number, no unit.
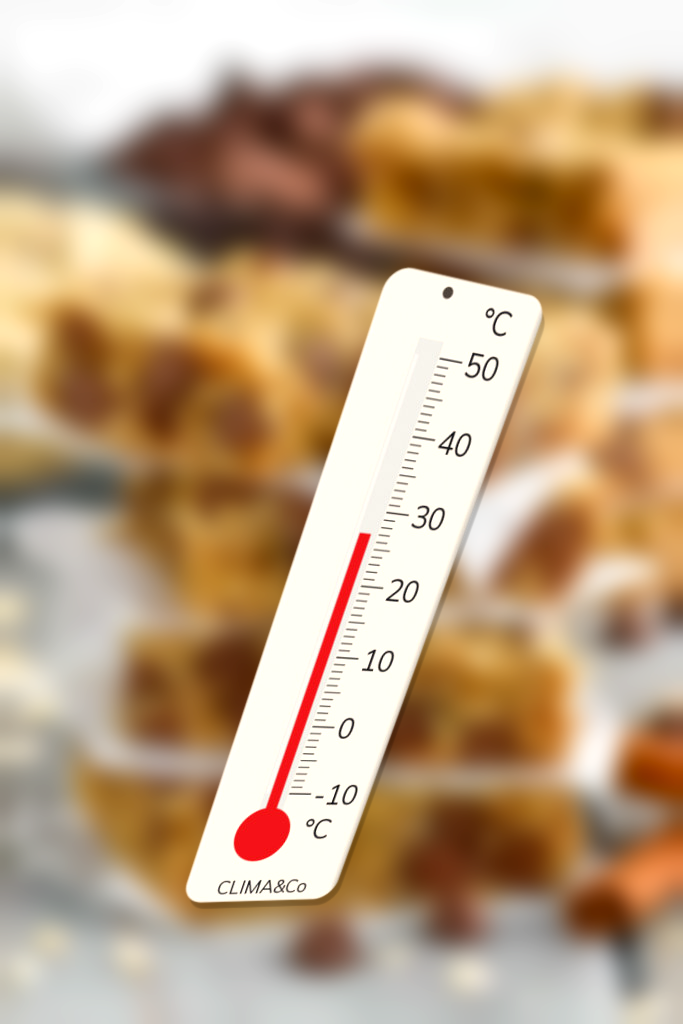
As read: 27
